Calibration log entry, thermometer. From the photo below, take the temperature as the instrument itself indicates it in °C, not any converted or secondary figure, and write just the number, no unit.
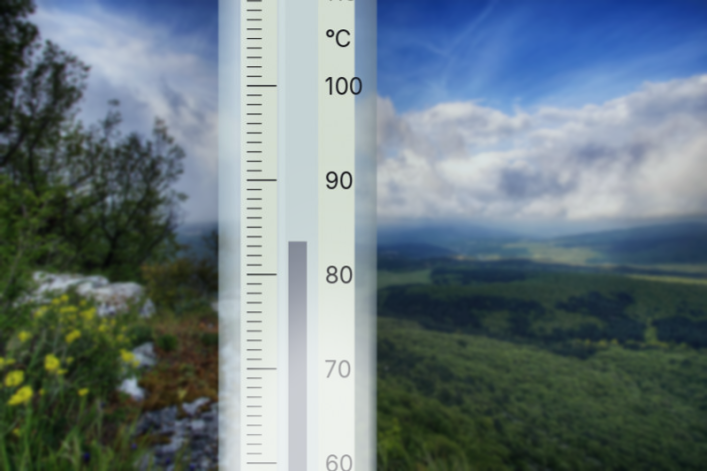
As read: 83.5
